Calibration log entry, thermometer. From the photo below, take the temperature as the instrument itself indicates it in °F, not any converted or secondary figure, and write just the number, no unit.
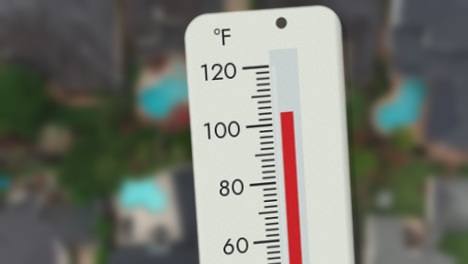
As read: 104
